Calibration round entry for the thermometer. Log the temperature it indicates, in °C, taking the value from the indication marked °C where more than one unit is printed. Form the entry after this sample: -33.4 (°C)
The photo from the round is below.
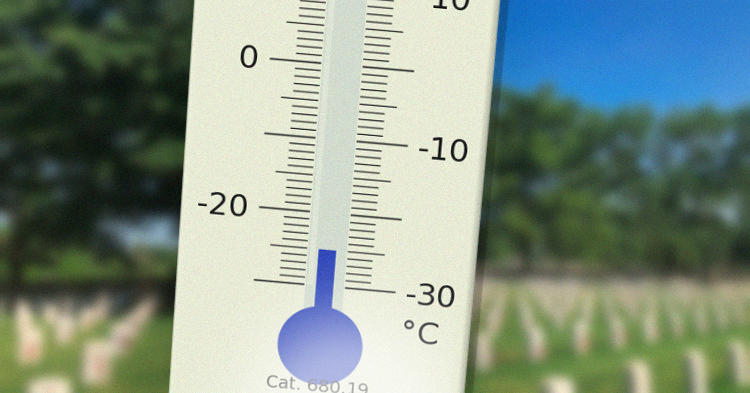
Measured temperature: -25 (°C)
